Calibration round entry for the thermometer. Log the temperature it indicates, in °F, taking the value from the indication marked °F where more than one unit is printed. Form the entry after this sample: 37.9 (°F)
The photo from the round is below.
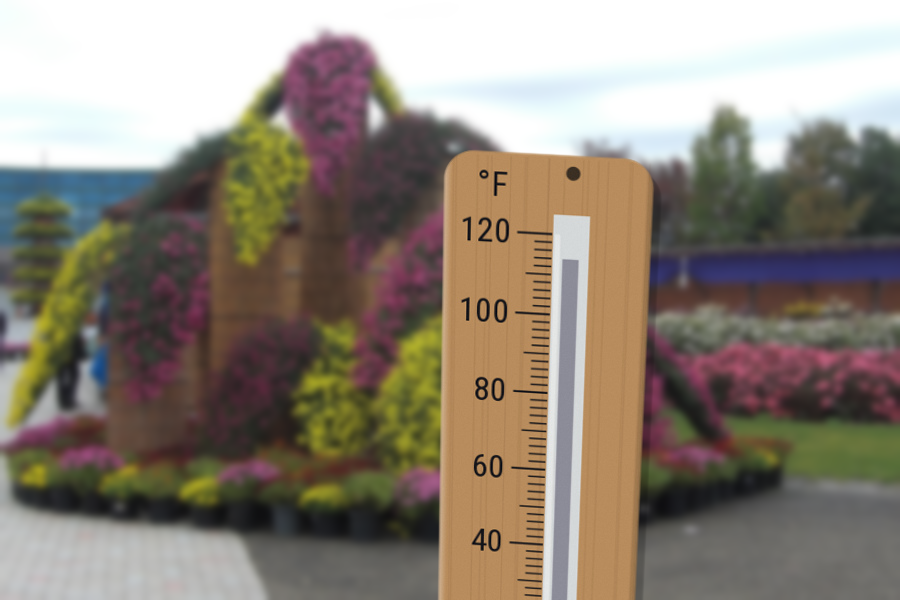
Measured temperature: 114 (°F)
